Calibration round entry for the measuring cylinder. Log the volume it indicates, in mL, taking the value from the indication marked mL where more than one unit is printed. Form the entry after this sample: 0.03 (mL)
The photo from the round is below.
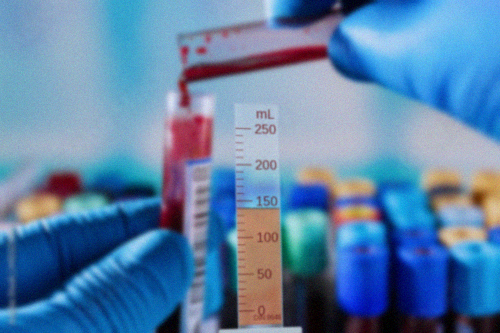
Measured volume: 140 (mL)
